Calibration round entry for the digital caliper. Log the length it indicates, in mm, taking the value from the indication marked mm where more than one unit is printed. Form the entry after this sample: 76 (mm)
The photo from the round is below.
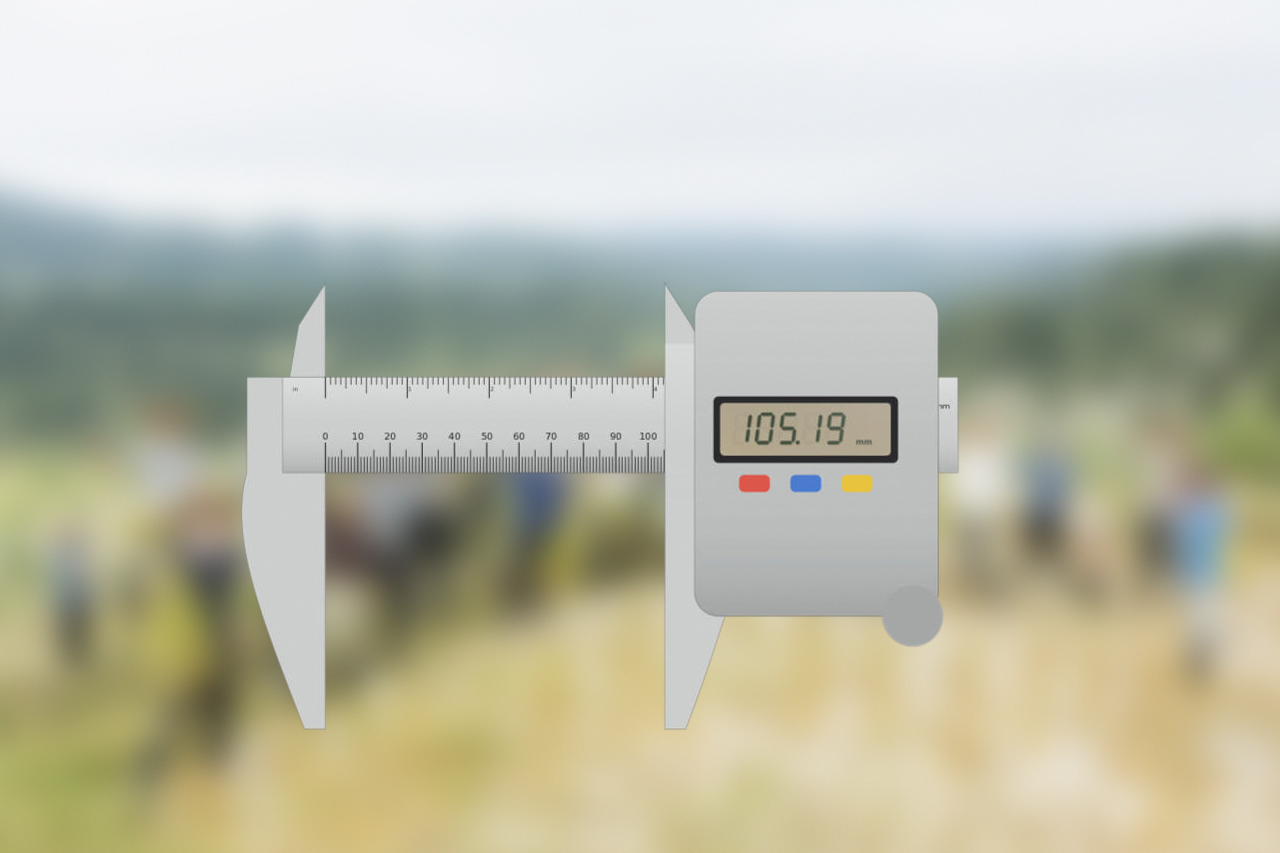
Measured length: 105.19 (mm)
